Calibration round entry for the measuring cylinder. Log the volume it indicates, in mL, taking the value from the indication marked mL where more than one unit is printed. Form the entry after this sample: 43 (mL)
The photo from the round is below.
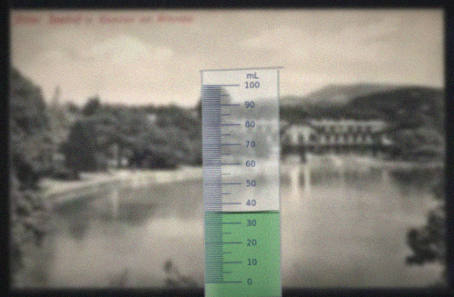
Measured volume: 35 (mL)
